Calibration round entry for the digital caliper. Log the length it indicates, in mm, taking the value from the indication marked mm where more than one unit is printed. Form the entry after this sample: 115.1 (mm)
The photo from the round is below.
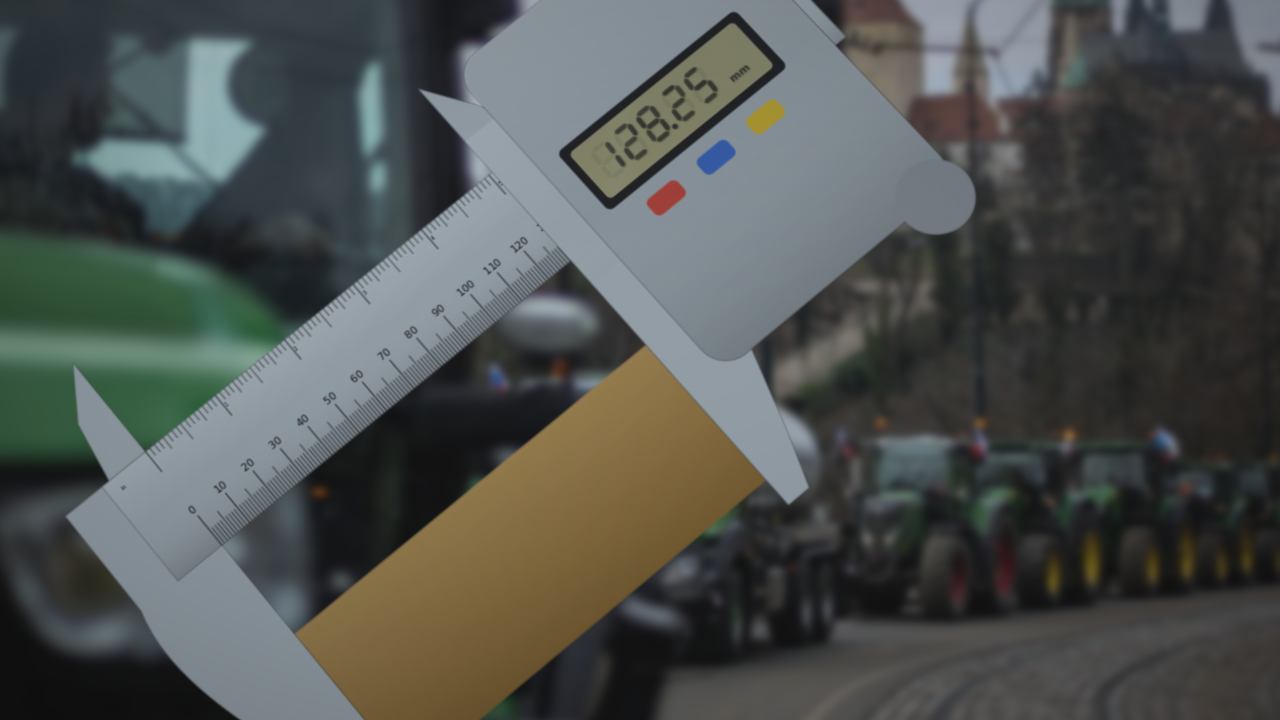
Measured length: 128.25 (mm)
